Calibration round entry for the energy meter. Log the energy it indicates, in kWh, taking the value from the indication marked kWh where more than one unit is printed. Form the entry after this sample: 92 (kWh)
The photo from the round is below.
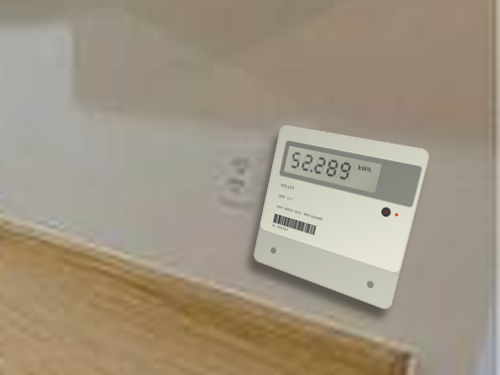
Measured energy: 52.289 (kWh)
